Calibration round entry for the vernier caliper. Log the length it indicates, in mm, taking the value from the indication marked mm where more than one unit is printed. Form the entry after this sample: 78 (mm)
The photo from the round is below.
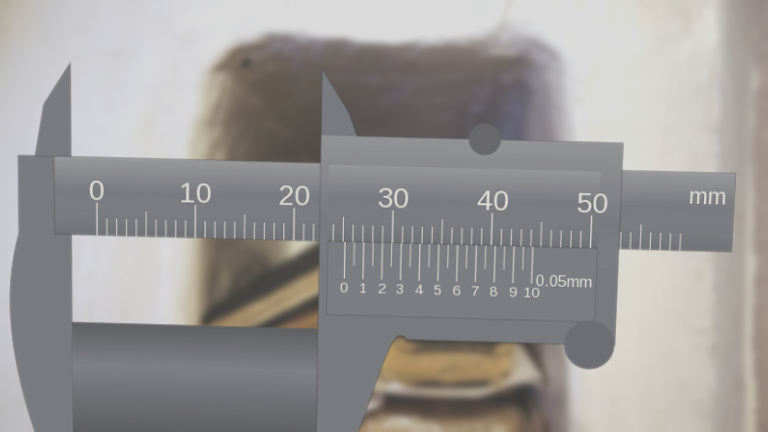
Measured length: 25.2 (mm)
